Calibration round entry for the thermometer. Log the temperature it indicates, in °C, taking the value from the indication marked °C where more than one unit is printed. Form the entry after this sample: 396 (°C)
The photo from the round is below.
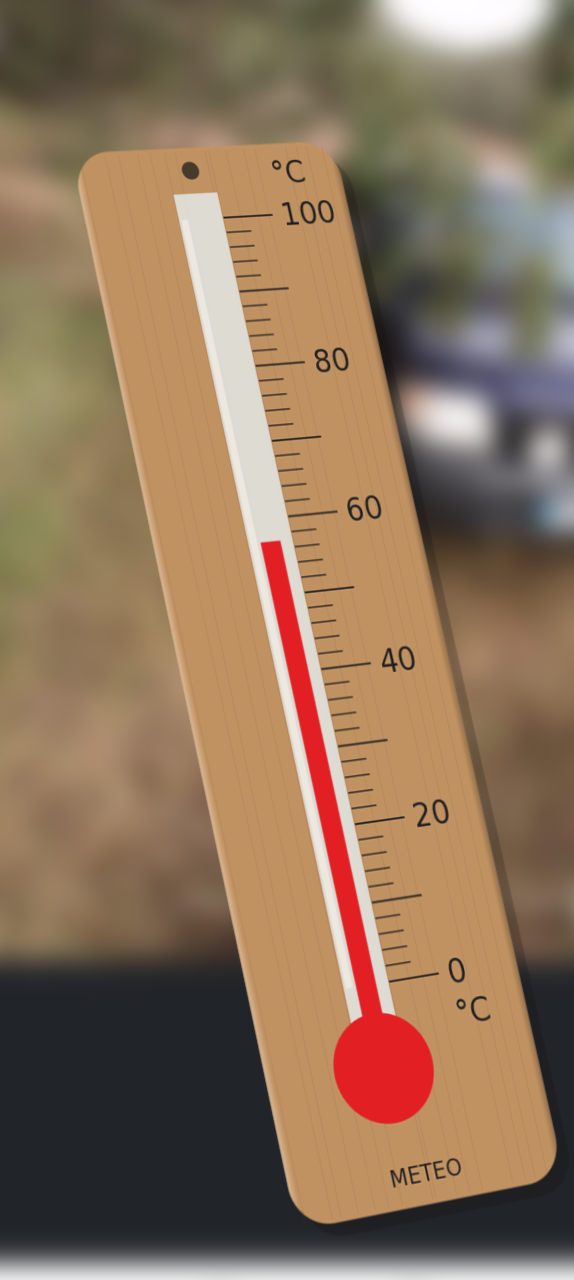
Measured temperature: 57 (°C)
